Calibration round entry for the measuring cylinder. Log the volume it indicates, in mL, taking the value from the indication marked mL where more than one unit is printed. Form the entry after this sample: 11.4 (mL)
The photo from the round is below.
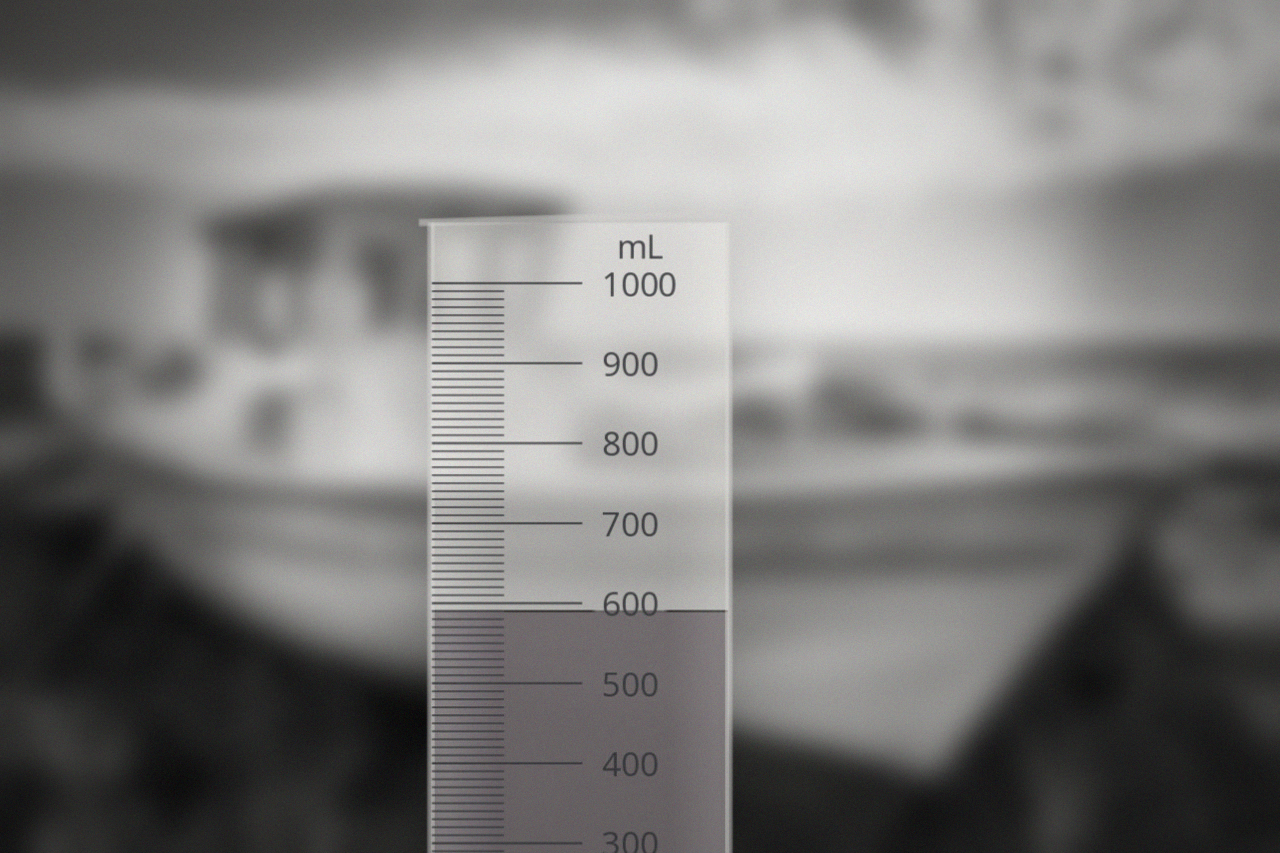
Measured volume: 590 (mL)
